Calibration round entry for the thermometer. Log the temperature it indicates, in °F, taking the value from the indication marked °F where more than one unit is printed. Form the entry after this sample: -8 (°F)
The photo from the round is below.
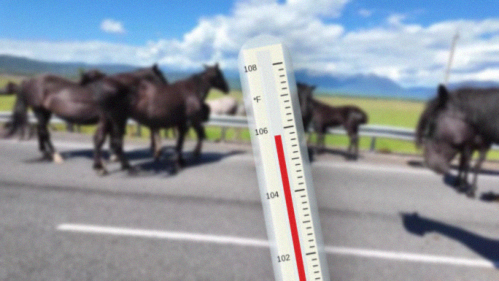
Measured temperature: 105.8 (°F)
